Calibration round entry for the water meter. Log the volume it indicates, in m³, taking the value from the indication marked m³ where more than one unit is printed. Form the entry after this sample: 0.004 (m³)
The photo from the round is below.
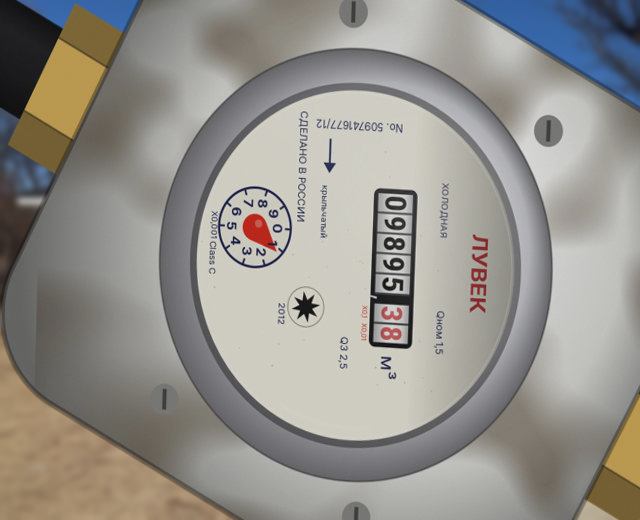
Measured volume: 9895.381 (m³)
